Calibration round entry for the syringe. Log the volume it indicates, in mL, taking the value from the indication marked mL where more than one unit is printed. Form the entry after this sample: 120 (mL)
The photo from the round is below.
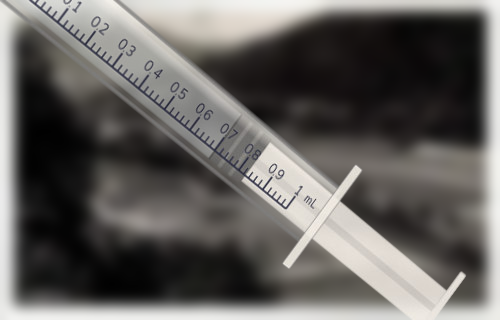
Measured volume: 0.7 (mL)
